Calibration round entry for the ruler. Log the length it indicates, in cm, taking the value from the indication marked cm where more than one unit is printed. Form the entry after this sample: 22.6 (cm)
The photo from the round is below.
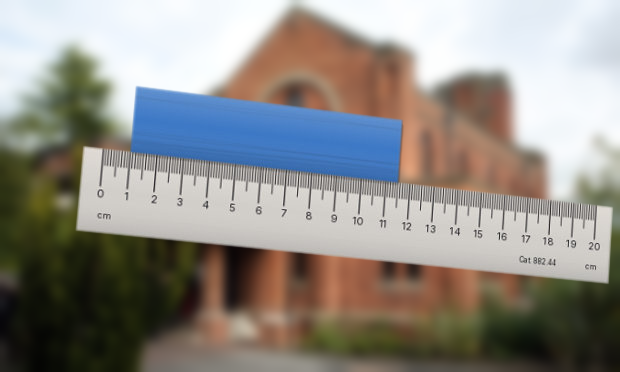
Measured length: 10.5 (cm)
